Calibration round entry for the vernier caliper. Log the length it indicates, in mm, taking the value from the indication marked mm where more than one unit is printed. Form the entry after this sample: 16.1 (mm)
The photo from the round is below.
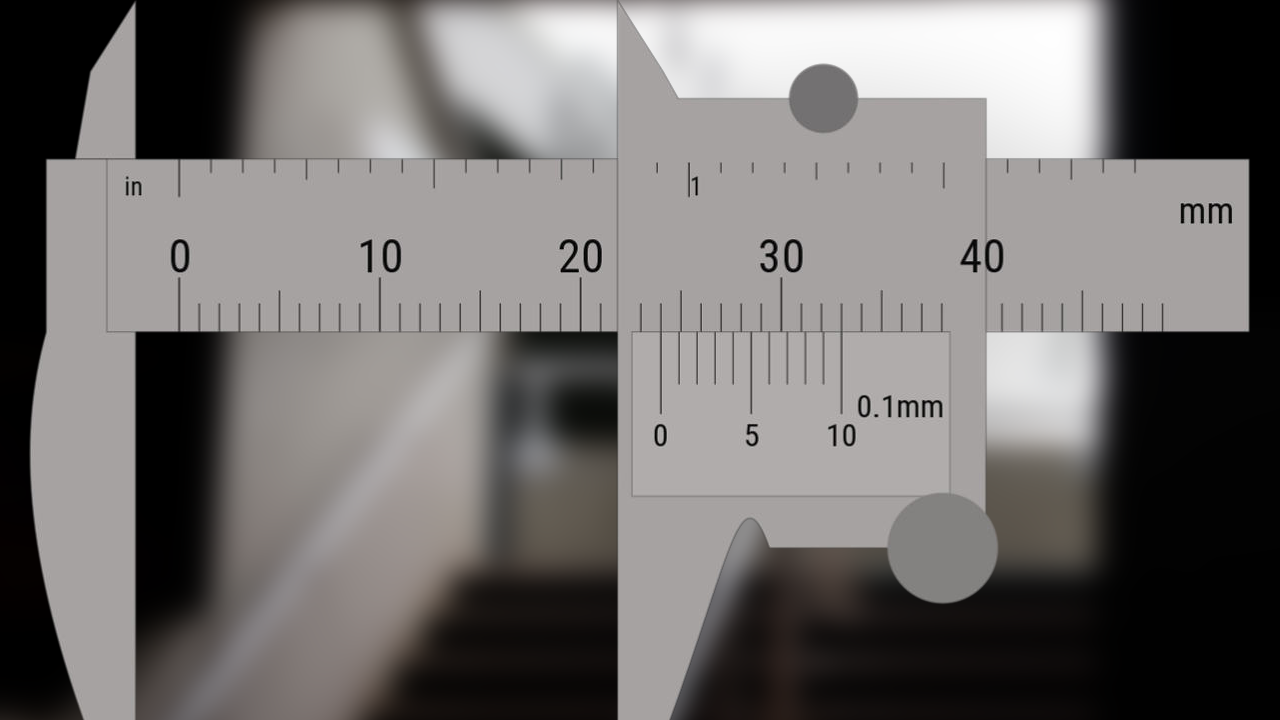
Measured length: 24.0 (mm)
